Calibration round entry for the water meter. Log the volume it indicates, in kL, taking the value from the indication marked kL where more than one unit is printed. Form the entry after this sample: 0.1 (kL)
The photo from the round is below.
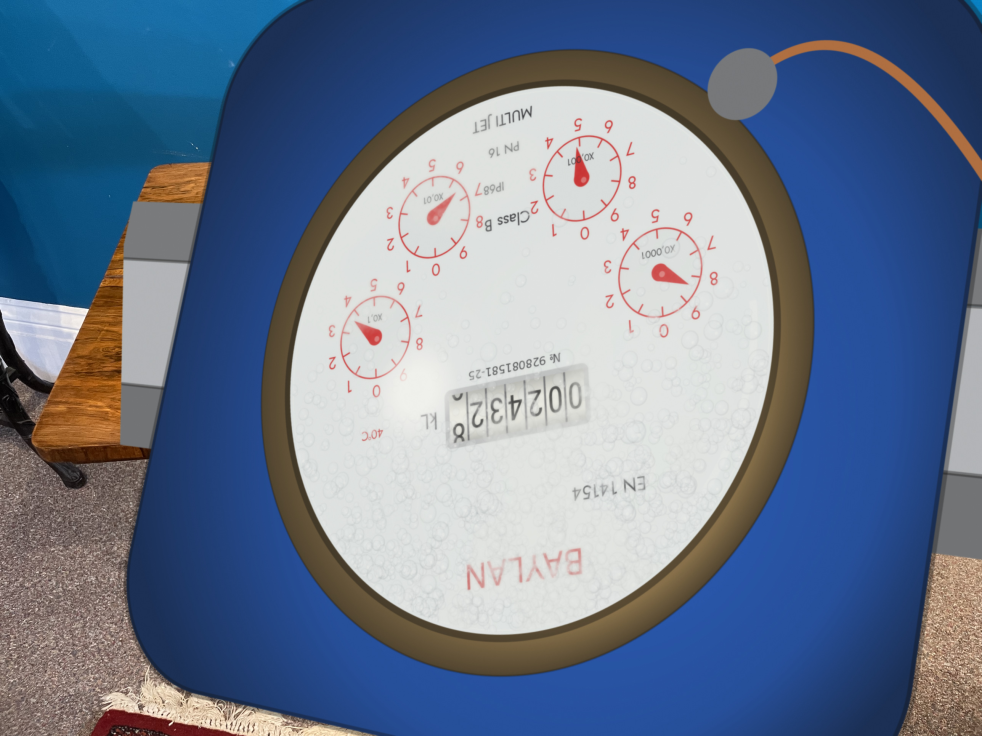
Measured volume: 24328.3648 (kL)
